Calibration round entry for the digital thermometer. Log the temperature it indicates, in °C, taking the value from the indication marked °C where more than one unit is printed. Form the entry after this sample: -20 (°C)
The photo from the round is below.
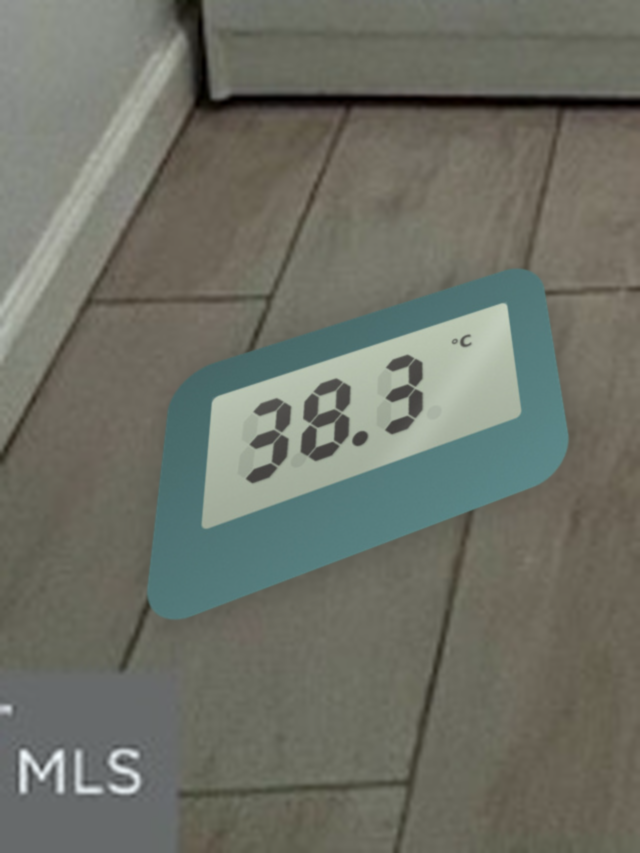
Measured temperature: 38.3 (°C)
